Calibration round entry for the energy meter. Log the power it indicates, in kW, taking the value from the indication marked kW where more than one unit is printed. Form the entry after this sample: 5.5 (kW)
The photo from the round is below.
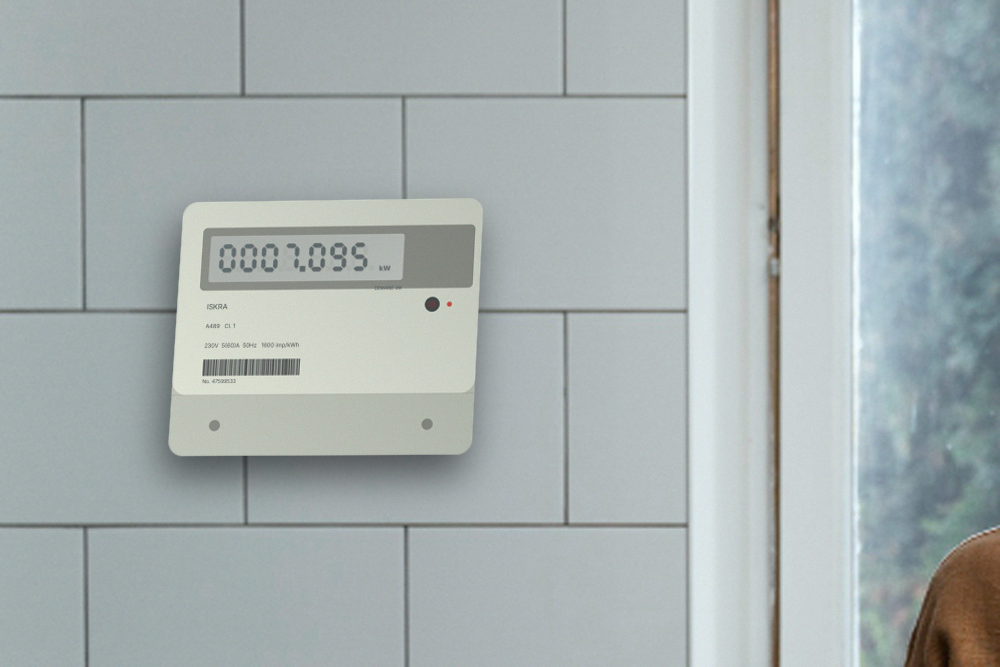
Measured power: 7.095 (kW)
